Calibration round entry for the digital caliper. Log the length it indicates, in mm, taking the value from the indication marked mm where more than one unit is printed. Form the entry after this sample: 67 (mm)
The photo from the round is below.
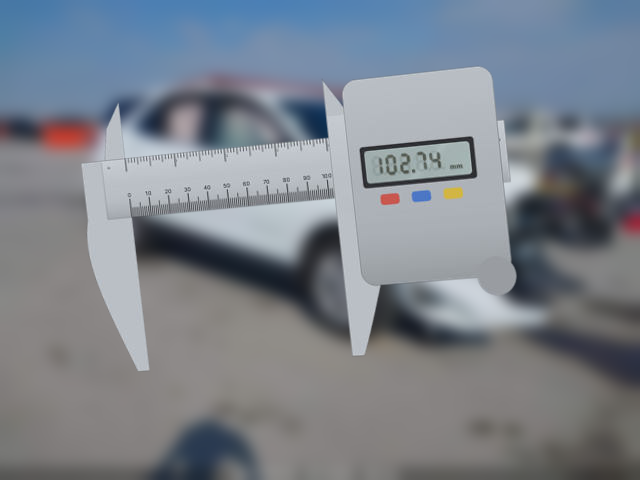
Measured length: 102.74 (mm)
